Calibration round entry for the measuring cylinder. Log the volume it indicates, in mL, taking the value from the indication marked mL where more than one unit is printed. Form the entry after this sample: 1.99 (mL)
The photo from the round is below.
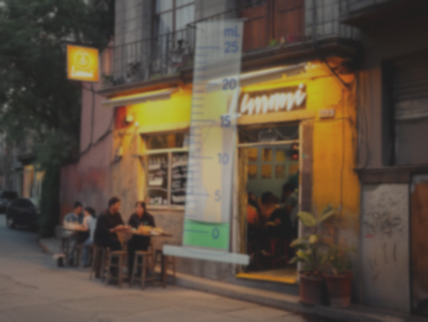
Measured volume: 1 (mL)
